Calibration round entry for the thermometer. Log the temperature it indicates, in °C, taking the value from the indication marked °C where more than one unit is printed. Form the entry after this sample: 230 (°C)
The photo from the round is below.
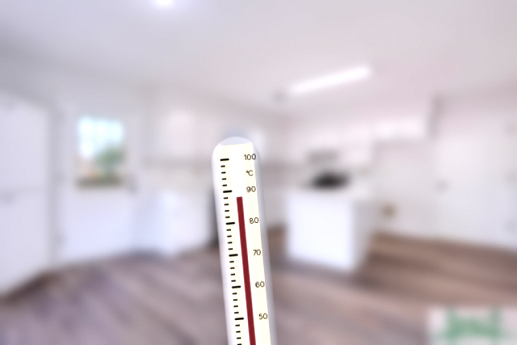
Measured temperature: 88 (°C)
